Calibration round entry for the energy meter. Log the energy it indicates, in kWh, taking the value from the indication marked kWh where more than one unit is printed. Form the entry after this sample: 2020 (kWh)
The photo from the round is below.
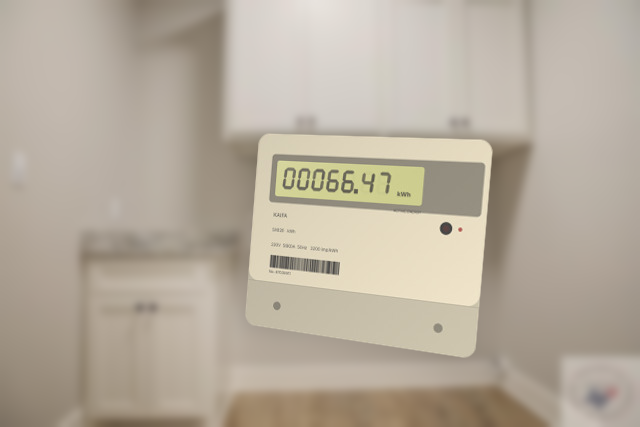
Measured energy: 66.47 (kWh)
